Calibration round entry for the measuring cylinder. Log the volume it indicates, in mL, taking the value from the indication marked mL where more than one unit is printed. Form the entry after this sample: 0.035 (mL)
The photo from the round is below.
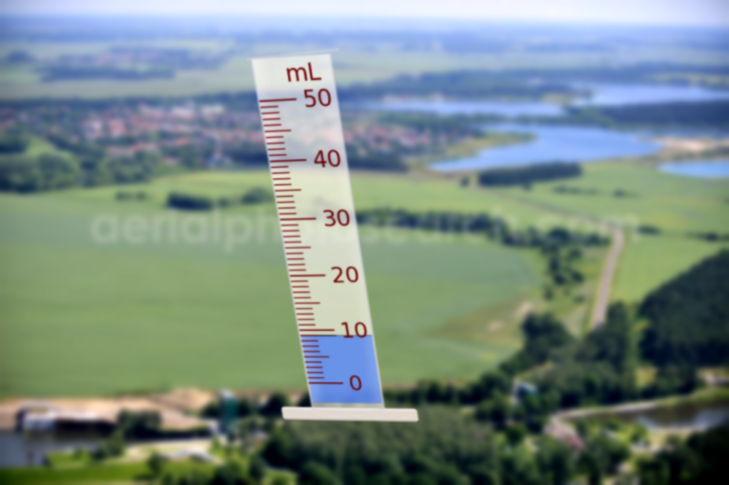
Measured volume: 9 (mL)
